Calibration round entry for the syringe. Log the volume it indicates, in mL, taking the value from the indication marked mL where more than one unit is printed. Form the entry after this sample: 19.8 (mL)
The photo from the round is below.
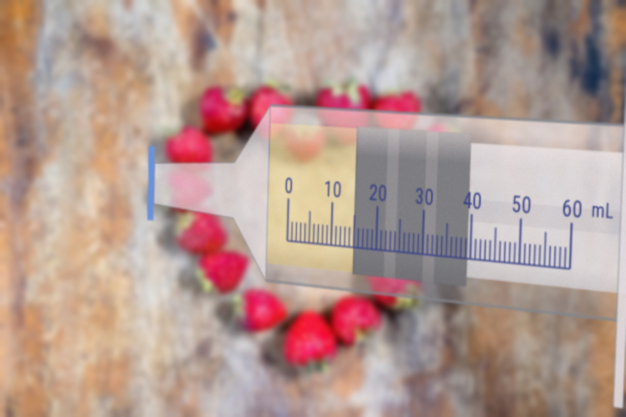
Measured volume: 15 (mL)
